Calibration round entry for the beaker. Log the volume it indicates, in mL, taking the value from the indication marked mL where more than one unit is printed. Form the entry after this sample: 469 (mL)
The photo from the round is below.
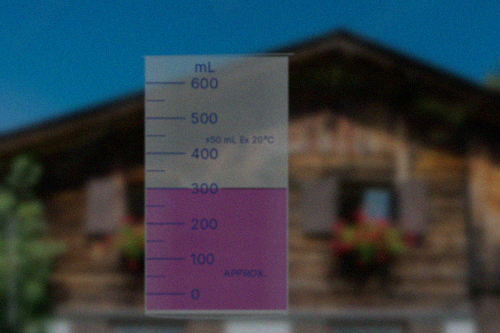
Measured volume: 300 (mL)
